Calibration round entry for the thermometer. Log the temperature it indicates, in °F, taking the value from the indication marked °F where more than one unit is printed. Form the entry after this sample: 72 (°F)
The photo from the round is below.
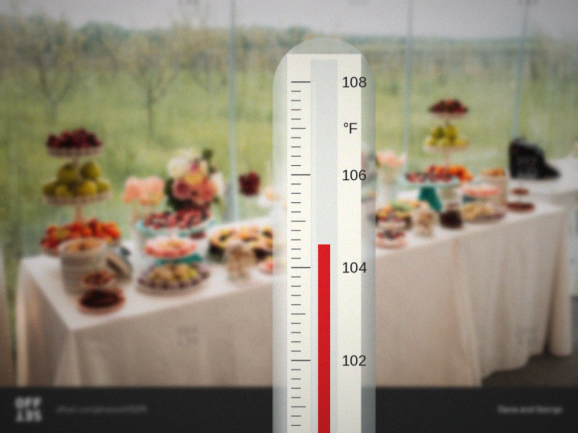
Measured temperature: 104.5 (°F)
